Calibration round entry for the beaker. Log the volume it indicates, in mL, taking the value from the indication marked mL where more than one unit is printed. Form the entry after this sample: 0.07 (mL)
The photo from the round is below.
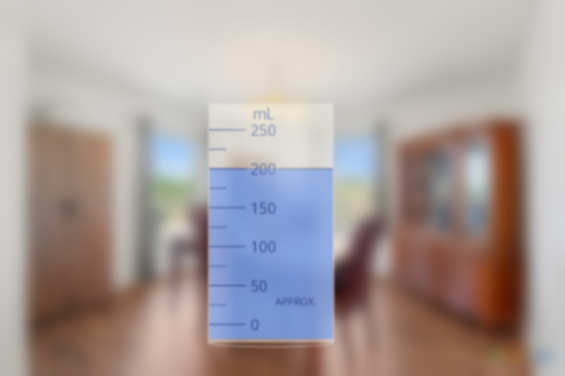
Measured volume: 200 (mL)
